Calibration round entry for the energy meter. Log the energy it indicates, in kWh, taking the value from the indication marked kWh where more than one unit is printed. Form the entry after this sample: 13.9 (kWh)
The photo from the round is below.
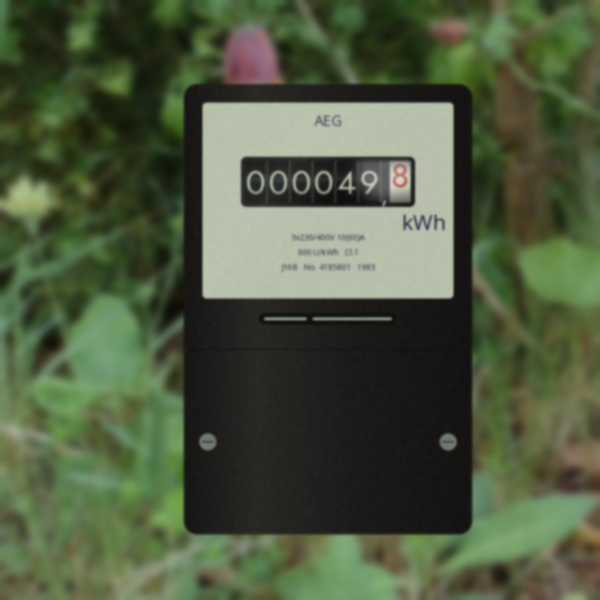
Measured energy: 49.8 (kWh)
